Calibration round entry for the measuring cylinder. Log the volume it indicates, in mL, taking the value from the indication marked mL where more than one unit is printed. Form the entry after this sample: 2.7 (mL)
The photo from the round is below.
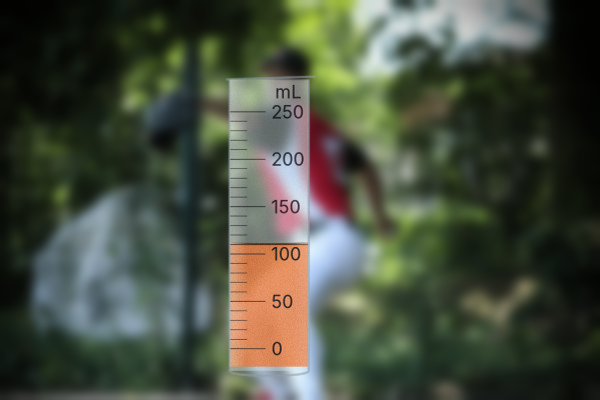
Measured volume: 110 (mL)
